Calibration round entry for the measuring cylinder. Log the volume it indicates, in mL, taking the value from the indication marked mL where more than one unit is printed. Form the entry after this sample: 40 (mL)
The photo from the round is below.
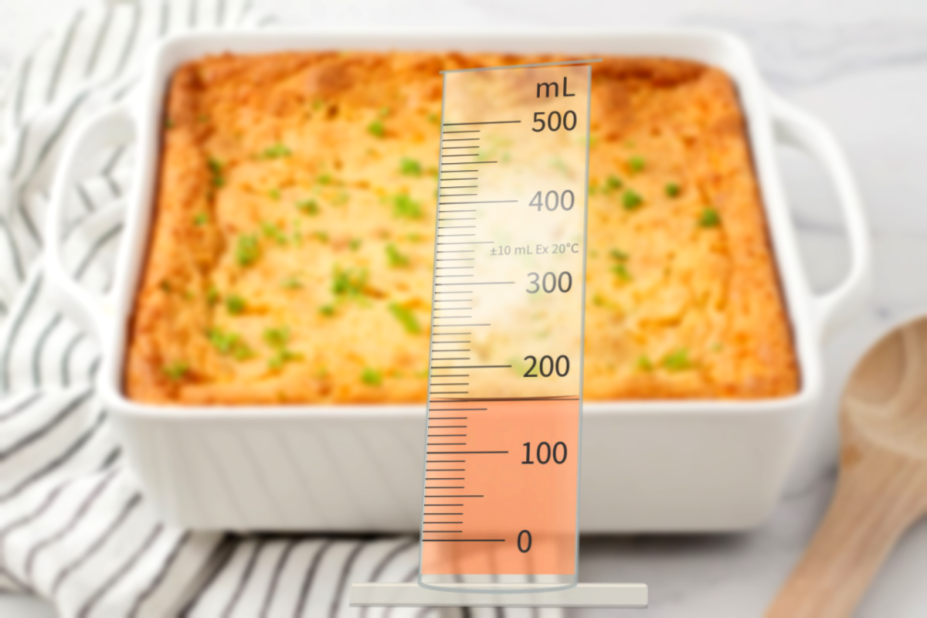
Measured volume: 160 (mL)
